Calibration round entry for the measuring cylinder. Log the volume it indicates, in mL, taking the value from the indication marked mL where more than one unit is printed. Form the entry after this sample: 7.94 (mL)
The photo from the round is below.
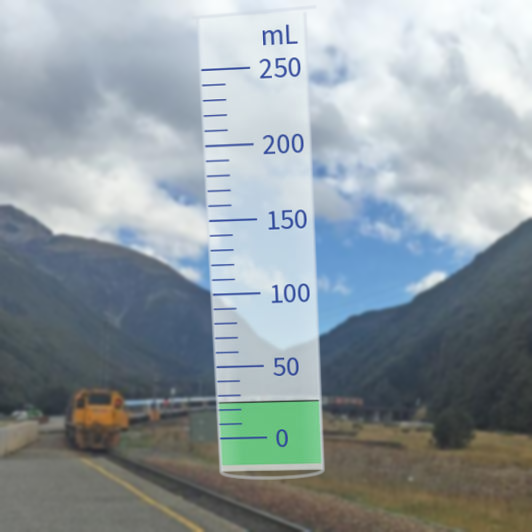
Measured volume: 25 (mL)
